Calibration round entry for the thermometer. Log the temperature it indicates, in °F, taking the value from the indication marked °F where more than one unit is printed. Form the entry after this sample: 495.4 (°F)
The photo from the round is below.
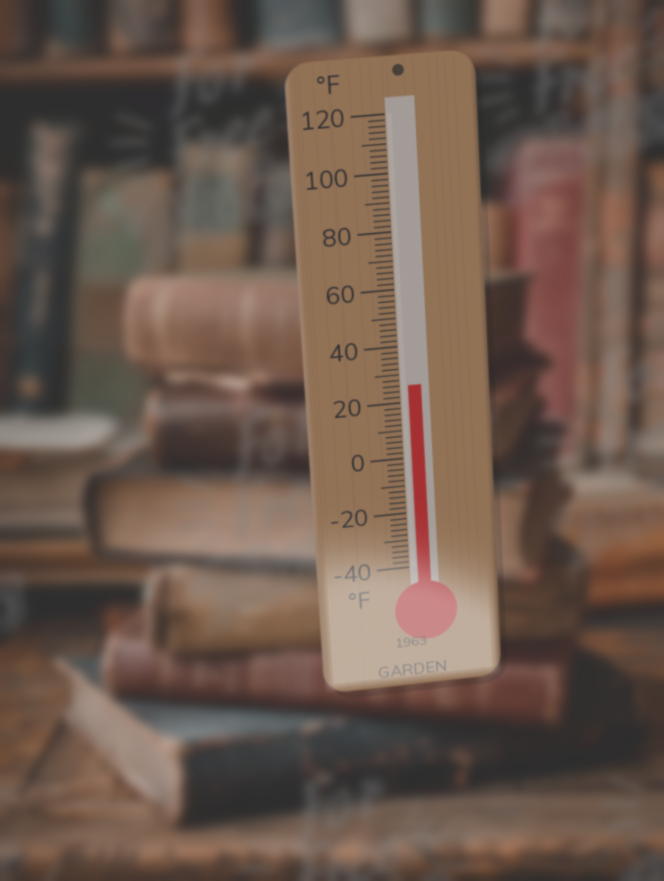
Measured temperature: 26 (°F)
